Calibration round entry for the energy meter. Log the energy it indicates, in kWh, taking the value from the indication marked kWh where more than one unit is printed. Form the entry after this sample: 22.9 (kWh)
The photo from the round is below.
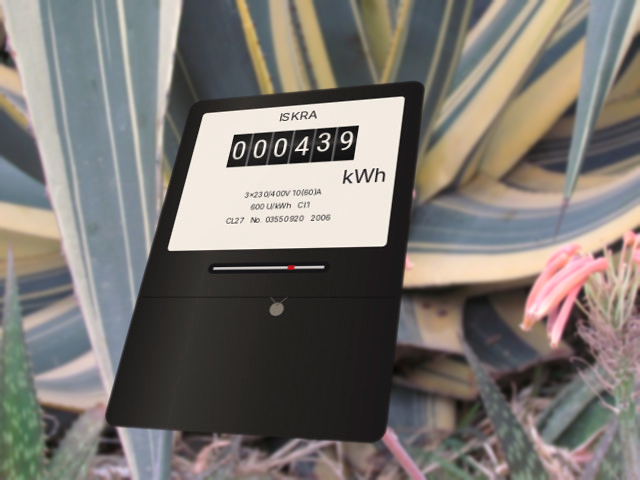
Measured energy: 439 (kWh)
